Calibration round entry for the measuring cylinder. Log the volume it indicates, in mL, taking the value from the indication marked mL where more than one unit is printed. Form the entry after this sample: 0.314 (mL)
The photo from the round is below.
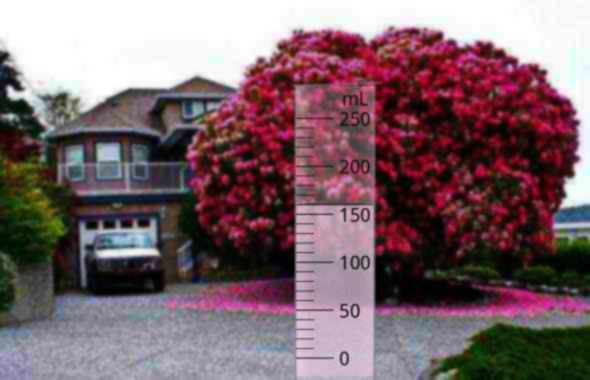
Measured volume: 160 (mL)
